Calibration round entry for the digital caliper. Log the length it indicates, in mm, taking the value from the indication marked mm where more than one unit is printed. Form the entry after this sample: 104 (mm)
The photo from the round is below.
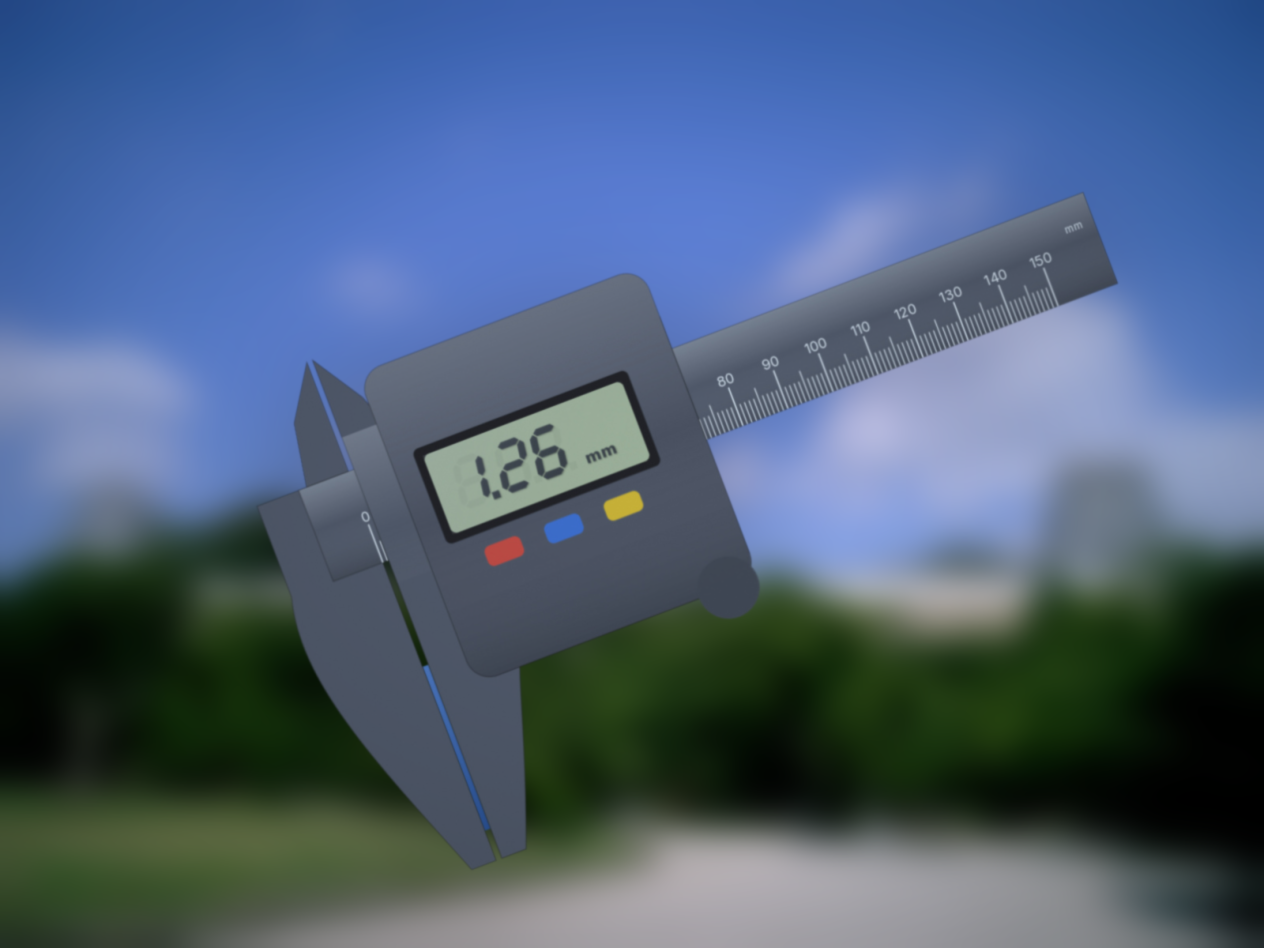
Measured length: 1.26 (mm)
